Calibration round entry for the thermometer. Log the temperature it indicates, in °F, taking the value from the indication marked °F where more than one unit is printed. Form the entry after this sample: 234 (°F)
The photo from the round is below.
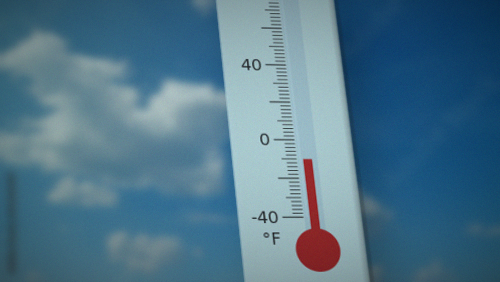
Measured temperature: -10 (°F)
